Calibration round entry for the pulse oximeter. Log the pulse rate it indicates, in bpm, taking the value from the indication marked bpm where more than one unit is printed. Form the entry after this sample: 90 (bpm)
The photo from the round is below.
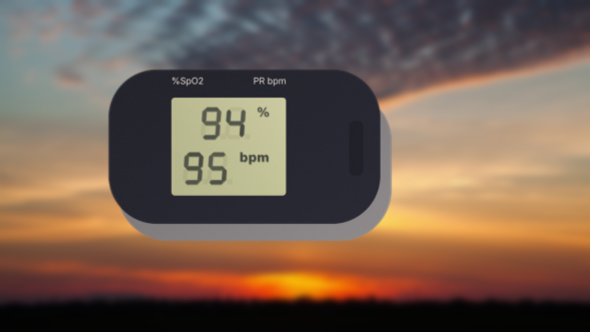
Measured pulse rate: 95 (bpm)
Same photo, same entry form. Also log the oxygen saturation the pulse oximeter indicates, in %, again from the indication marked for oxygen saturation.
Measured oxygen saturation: 94 (%)
